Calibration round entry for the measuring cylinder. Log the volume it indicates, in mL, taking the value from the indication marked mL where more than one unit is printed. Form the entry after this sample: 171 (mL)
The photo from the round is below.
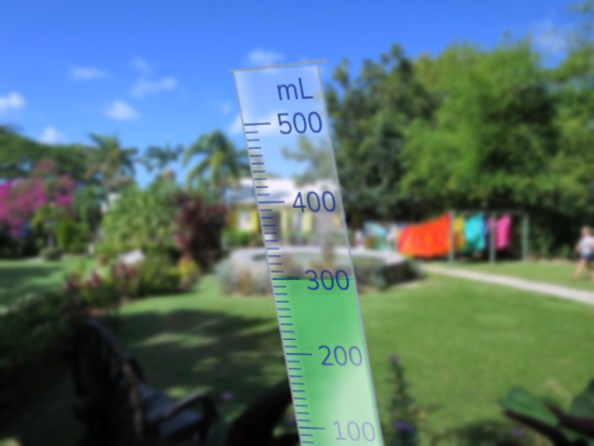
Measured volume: 300 (mL)
